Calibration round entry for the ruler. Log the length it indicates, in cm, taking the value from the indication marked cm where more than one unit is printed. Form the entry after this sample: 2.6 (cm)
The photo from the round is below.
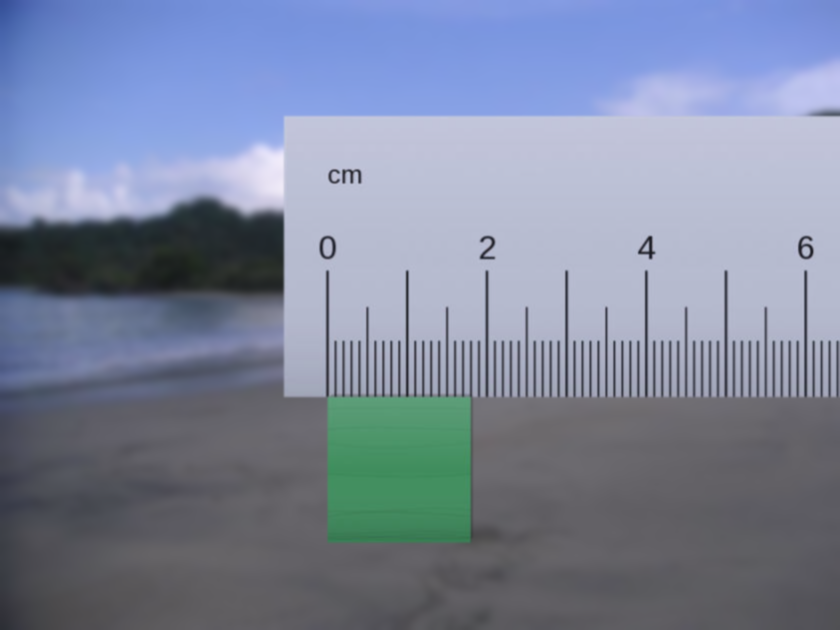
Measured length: 1.8 (cm)
